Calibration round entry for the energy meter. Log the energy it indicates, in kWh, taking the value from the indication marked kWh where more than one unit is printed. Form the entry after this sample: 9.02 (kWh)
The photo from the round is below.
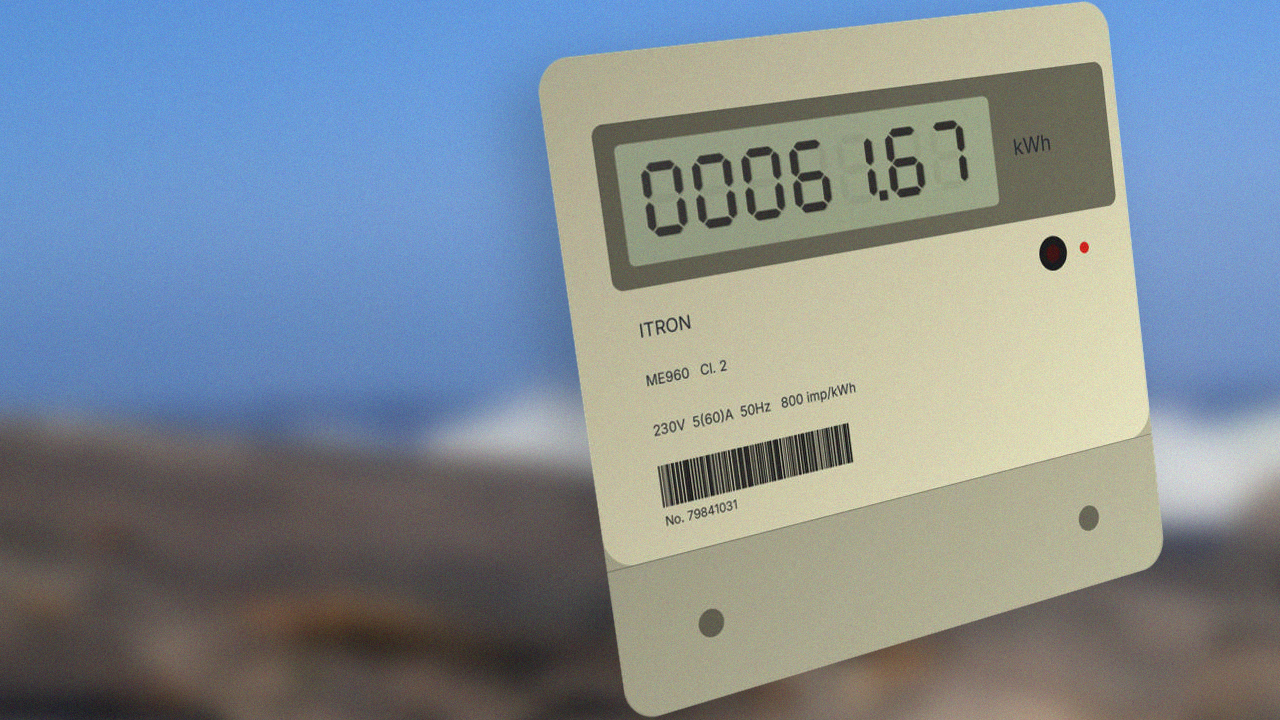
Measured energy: 61.67 (kWh)
